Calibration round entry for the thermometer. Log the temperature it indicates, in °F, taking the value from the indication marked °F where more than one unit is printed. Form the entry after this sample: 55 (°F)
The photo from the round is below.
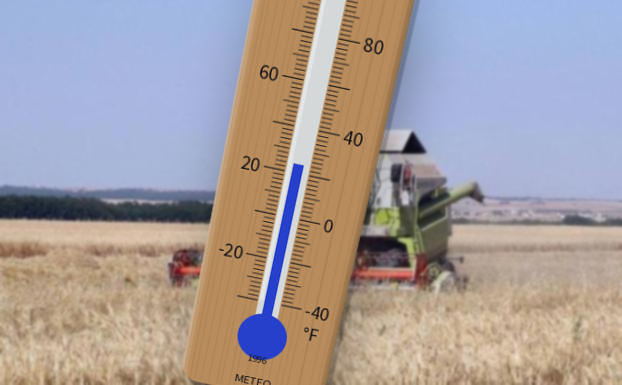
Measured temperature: 24 (°F)
